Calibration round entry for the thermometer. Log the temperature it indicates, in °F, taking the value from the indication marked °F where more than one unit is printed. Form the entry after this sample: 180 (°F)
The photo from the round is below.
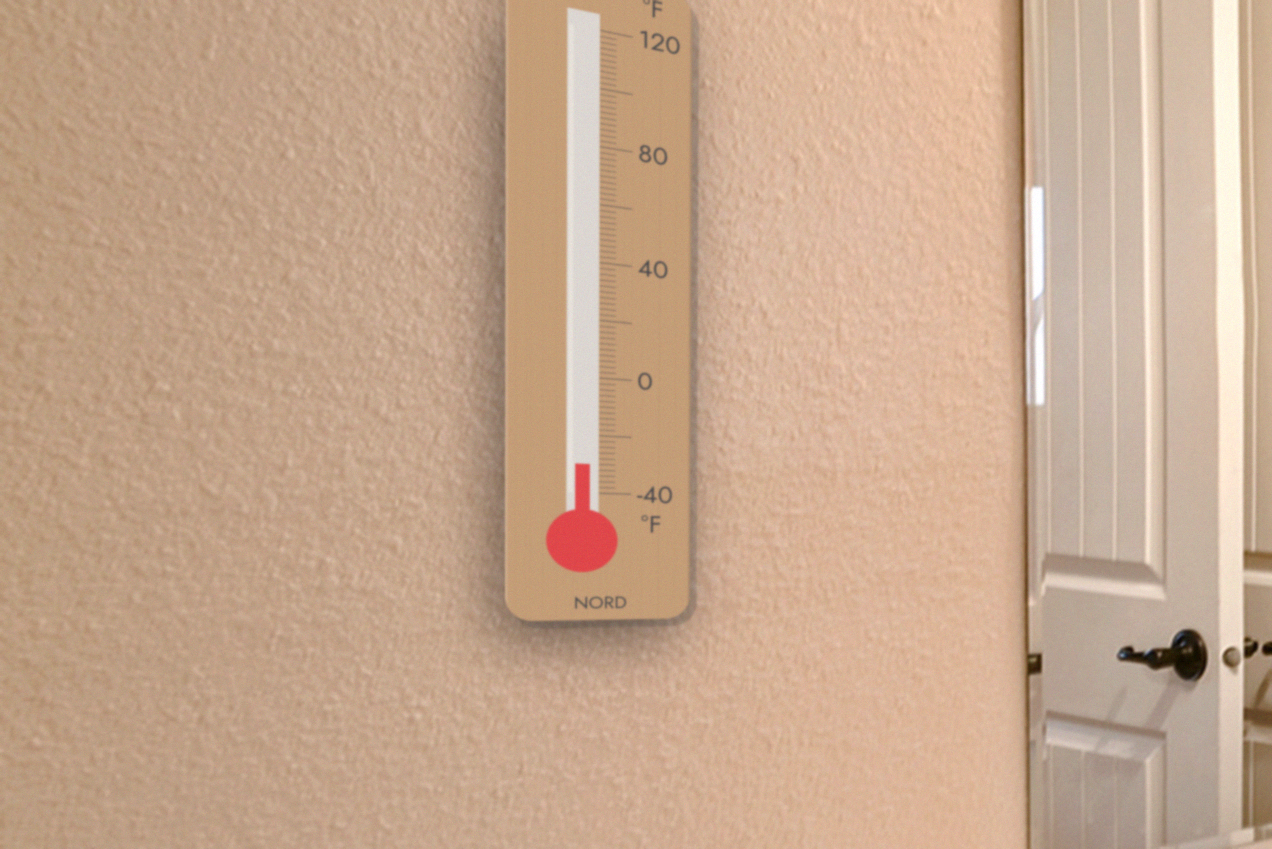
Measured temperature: -30 (°F)
